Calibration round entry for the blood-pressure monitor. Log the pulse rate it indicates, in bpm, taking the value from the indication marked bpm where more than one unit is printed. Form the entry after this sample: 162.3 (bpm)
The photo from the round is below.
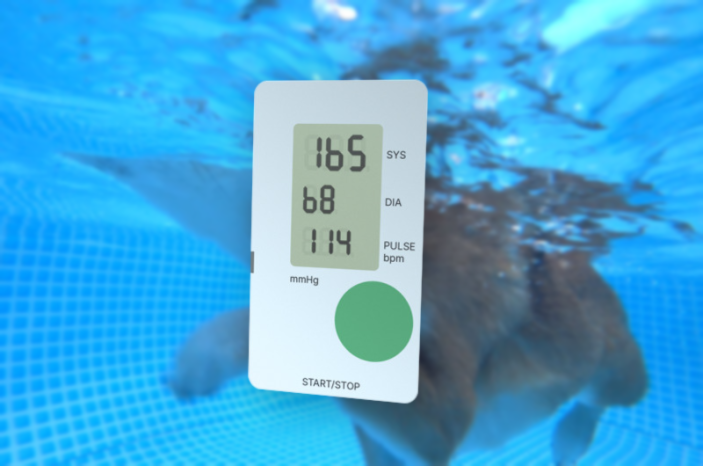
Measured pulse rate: 114 (bpm)
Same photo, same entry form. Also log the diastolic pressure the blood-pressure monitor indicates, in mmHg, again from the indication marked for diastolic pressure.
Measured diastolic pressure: 68 (mmHg)
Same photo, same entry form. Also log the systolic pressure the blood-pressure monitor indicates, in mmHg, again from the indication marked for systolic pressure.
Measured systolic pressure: 165 (mmHg)
